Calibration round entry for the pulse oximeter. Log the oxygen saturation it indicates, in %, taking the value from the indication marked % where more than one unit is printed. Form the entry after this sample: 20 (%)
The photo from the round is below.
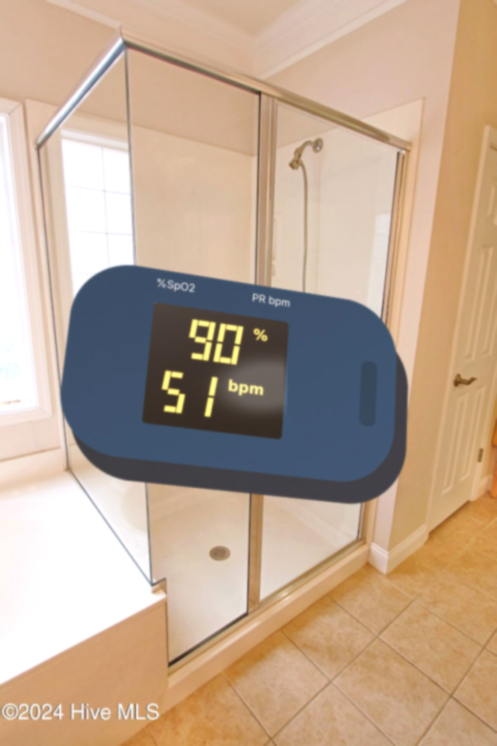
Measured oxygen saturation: 90 (%)
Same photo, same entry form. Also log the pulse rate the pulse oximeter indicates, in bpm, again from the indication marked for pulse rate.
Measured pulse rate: 51 (bpm)
